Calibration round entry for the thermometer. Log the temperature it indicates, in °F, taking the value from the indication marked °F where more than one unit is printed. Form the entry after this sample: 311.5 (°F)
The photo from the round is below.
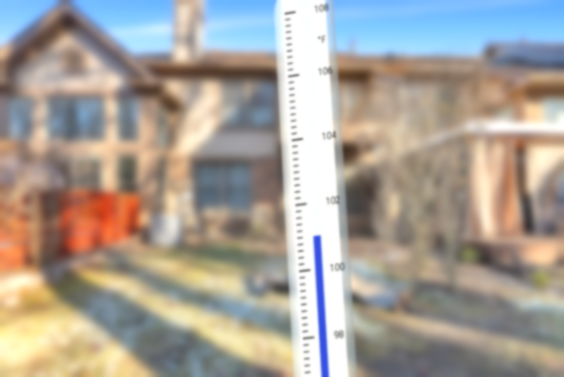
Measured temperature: 101 (°F)
